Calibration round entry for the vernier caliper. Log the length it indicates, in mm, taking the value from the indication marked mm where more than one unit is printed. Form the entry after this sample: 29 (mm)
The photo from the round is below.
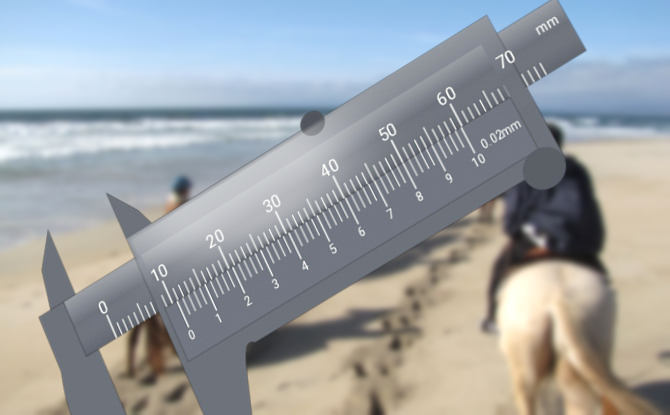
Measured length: 10.8 (mm)
